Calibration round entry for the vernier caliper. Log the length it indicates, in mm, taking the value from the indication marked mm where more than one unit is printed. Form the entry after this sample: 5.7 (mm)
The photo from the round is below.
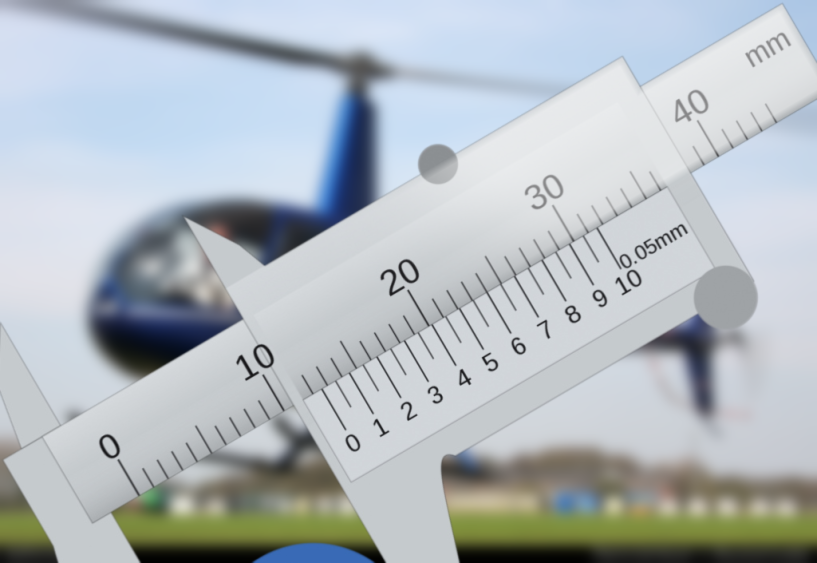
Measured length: 12.6 (mm)
